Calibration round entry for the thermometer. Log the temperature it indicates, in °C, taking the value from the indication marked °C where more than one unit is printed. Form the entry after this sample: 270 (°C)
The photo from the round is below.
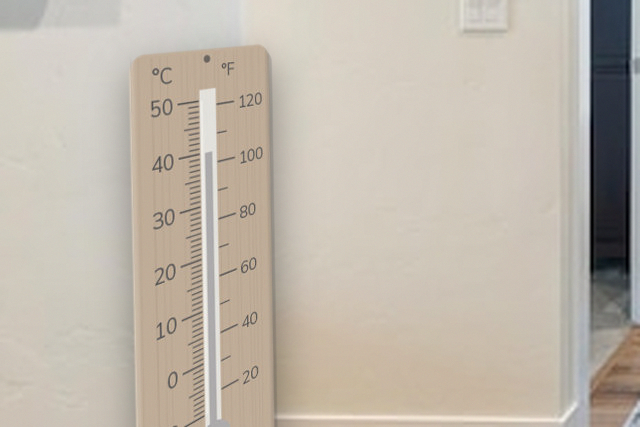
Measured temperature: 40 (°C)
